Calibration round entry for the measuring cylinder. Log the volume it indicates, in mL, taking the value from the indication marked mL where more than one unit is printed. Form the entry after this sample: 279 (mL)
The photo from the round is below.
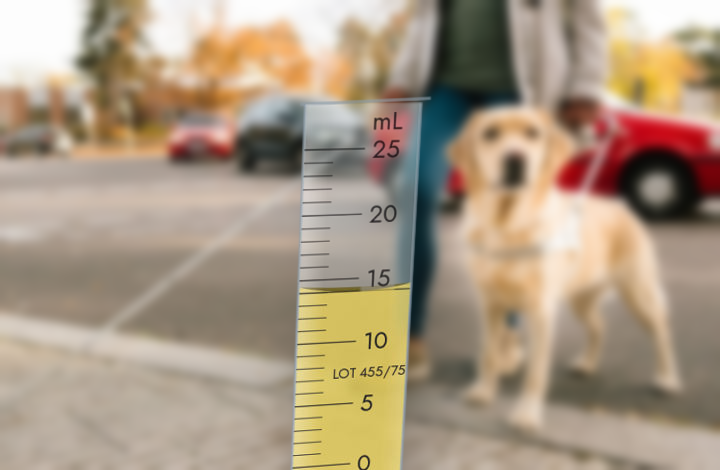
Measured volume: 14 (mL)
